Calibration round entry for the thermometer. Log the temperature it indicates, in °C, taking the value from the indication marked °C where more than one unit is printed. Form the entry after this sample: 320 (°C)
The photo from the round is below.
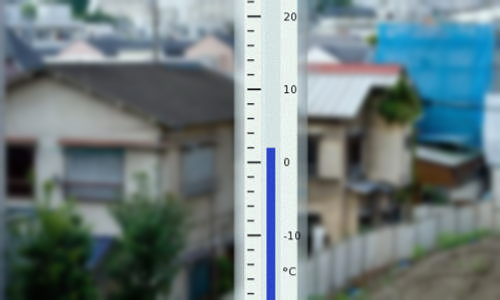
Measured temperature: 2 (°C)
